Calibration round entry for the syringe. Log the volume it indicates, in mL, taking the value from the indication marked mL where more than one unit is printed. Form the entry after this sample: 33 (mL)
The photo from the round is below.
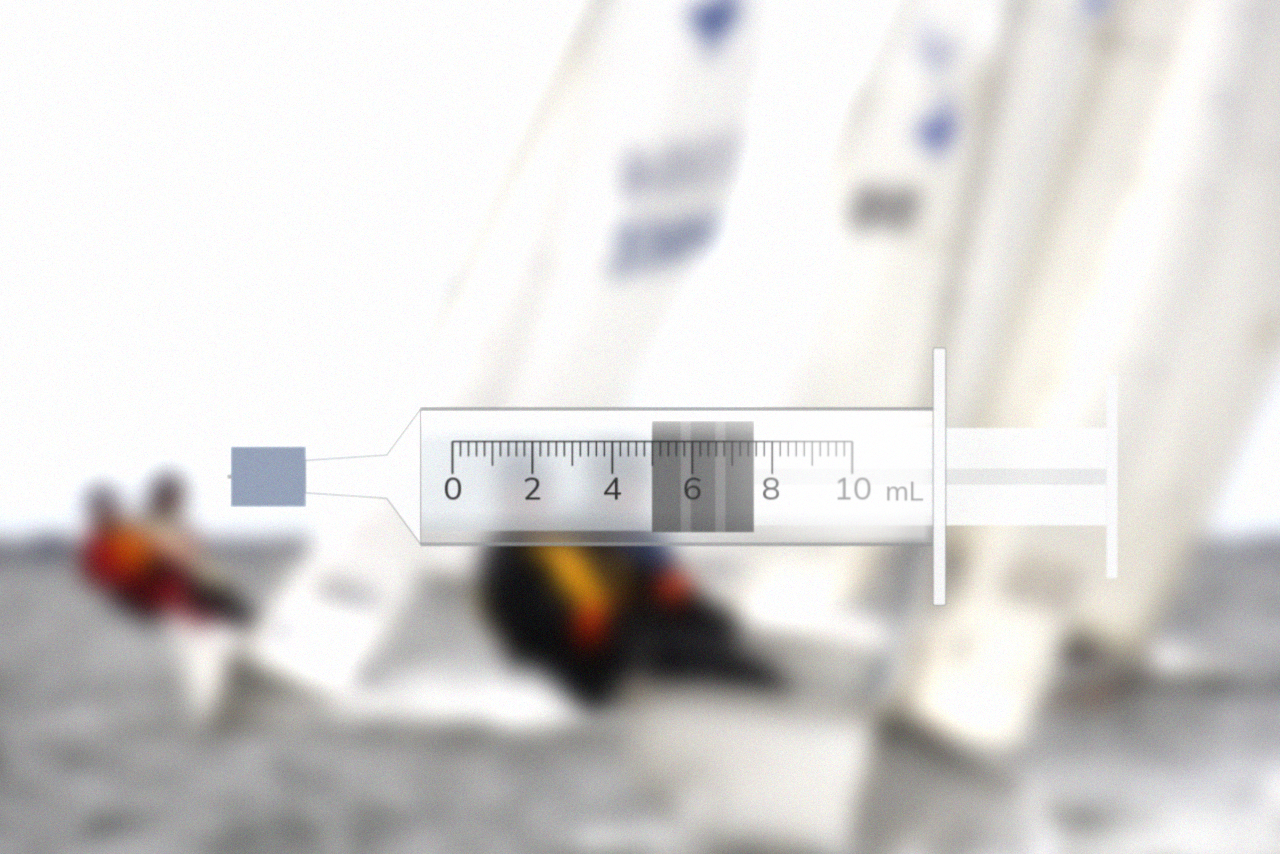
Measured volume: 5 (mL)
